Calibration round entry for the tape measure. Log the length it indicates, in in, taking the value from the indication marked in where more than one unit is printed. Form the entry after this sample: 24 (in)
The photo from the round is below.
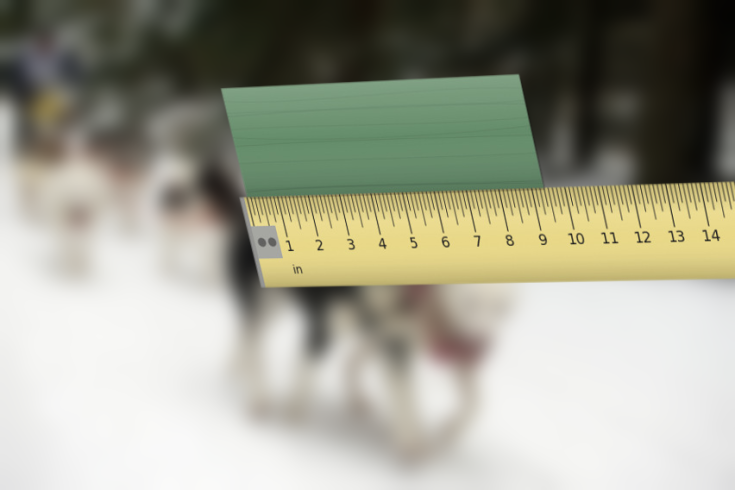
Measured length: 9.375 (in)
